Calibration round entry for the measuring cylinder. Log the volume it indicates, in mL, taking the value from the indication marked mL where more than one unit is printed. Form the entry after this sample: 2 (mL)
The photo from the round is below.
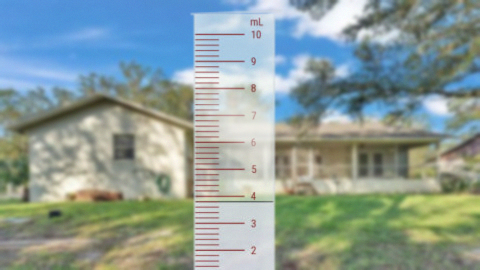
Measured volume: 3.8 (mL)
